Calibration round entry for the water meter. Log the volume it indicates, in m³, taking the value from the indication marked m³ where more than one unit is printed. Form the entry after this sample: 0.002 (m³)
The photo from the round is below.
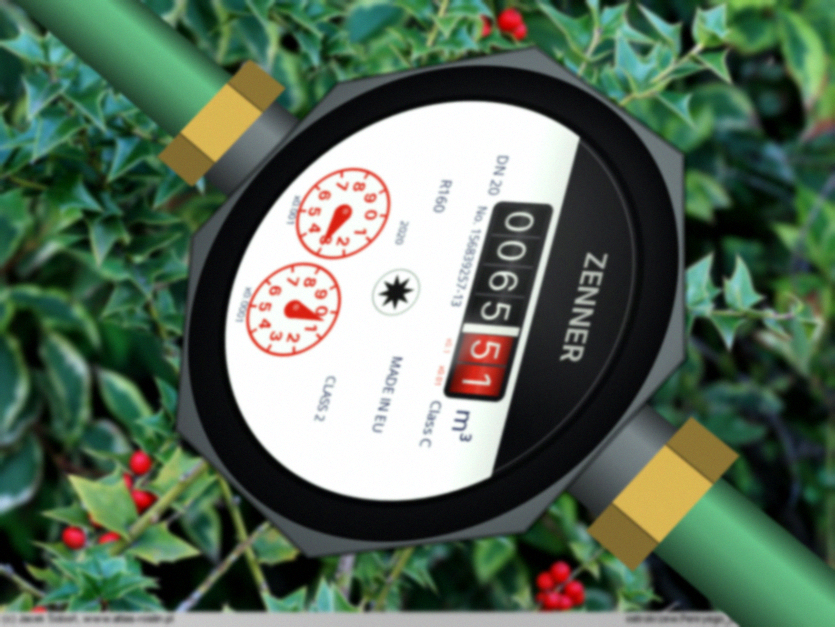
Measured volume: 65.5130 (m³)
